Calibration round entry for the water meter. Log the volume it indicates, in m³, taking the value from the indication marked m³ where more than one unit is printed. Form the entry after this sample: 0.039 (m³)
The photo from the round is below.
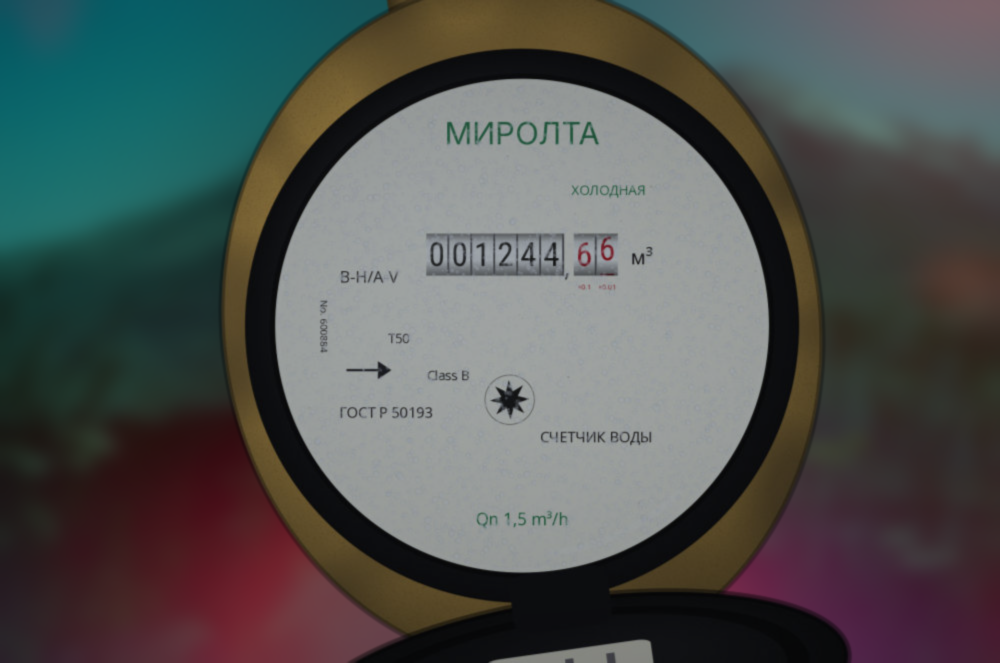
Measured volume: 1244.66 (m³)
